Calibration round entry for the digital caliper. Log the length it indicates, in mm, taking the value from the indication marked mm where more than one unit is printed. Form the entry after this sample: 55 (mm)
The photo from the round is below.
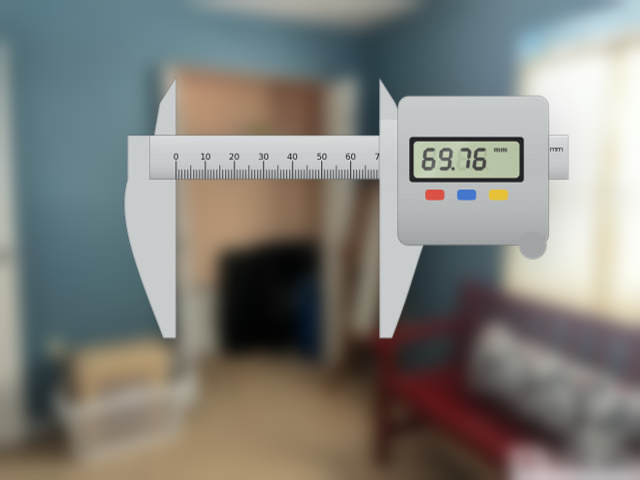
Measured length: 69.76 (mm)
